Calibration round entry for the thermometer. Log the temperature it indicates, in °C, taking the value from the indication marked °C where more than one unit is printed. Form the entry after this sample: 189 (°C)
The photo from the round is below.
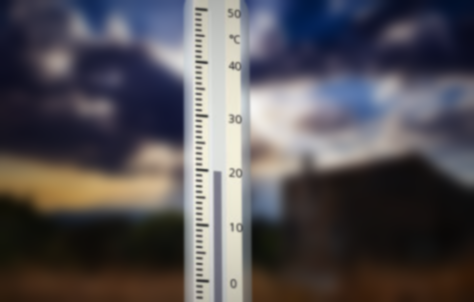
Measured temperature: 20 (°C)
